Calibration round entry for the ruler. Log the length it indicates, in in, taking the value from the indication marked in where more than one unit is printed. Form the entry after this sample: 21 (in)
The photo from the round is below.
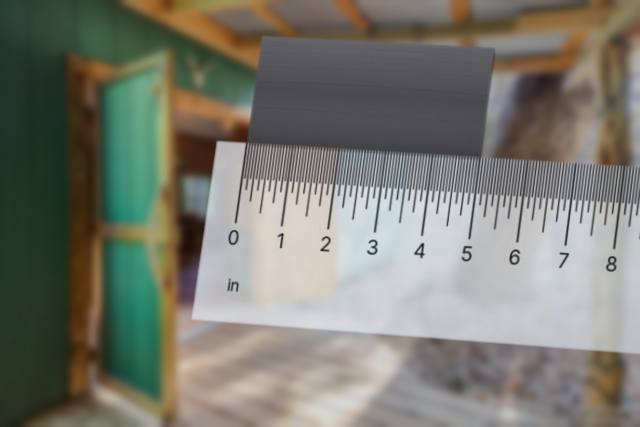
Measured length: 5 (in)
